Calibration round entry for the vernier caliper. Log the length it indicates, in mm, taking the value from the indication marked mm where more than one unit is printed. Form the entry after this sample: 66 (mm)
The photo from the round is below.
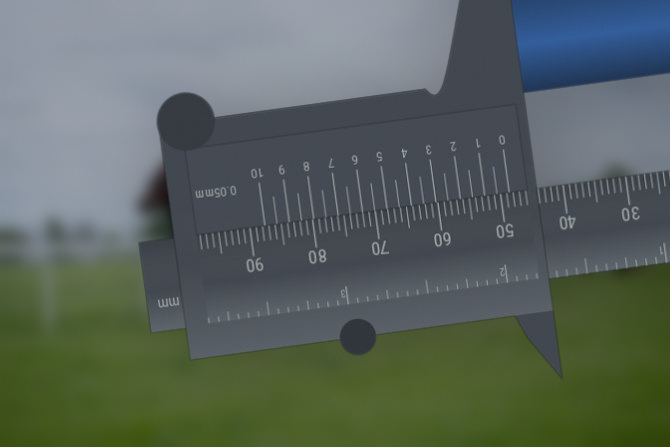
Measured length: 48.6 (mm)
